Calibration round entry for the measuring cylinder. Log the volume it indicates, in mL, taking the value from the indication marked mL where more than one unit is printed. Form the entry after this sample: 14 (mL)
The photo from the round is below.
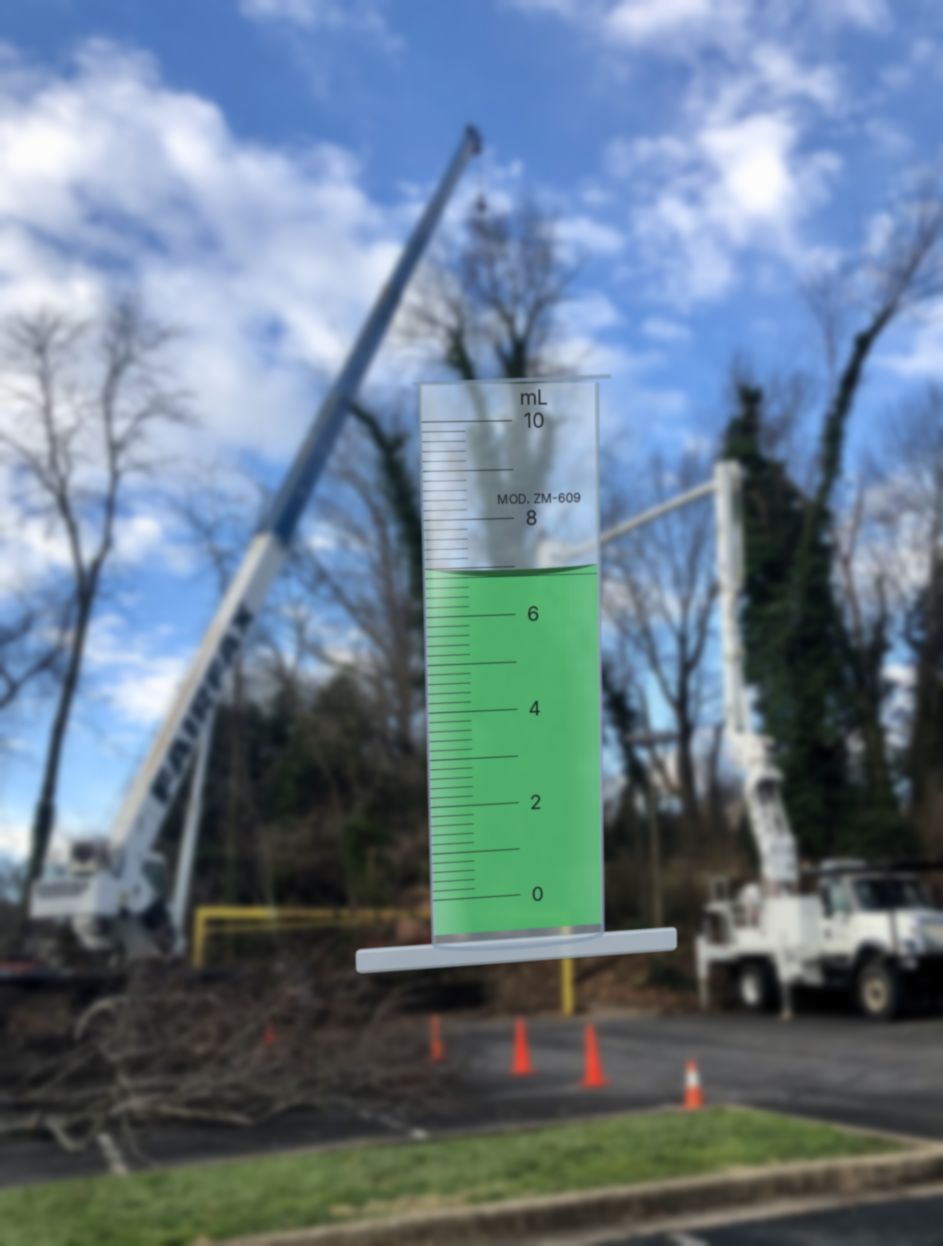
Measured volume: 6.8 (mL)
